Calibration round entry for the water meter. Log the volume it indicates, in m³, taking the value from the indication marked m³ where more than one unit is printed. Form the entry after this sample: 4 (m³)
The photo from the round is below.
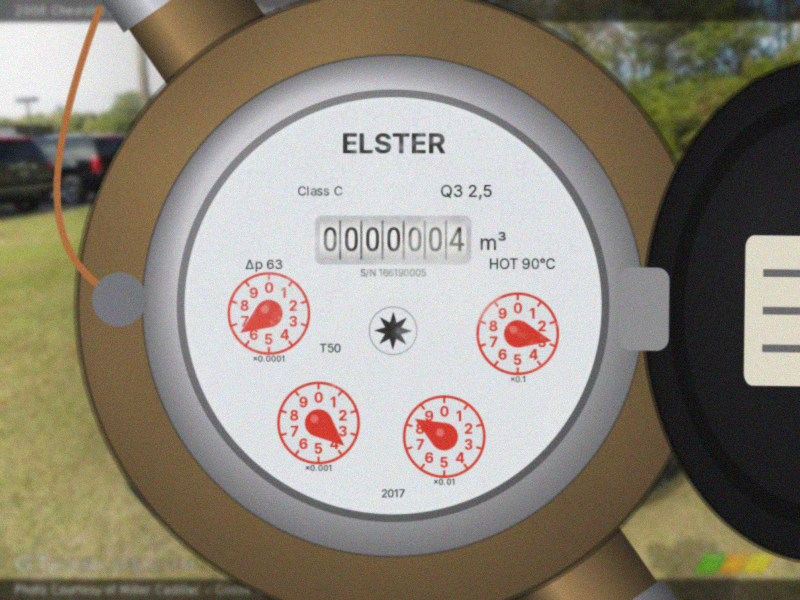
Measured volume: 4.2836 (m³)
